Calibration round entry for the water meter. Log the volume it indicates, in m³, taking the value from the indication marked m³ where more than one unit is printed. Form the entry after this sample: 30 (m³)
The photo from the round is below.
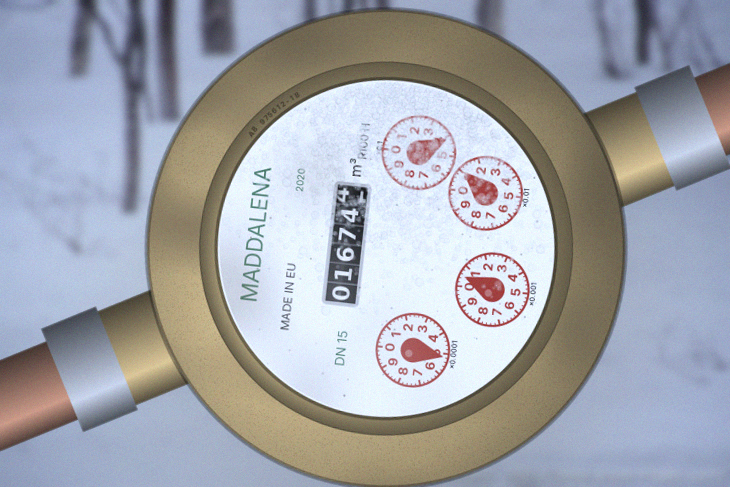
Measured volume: 16744.4105 (m³)
